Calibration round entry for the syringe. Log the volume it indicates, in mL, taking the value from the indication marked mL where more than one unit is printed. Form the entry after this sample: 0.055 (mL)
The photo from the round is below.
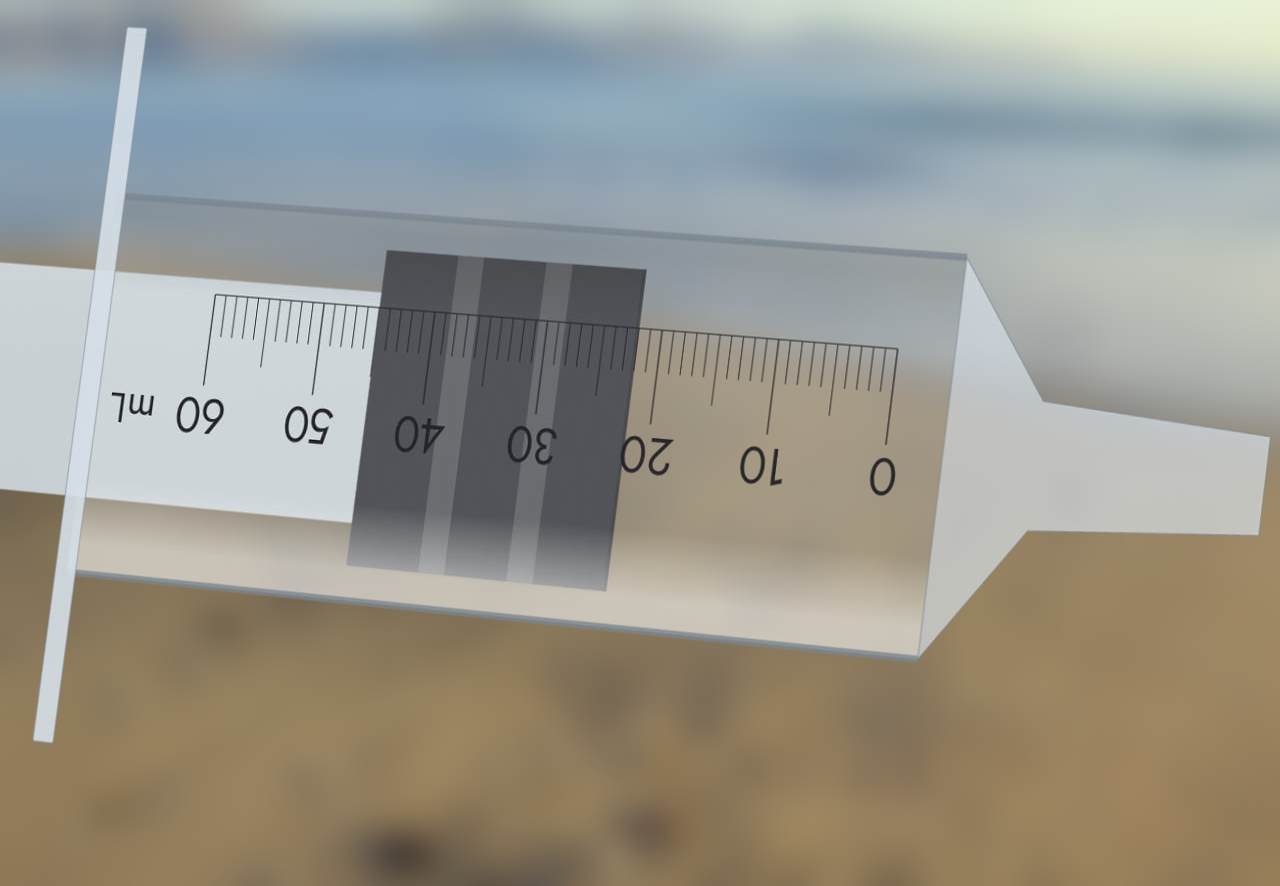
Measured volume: 22 (mL)
